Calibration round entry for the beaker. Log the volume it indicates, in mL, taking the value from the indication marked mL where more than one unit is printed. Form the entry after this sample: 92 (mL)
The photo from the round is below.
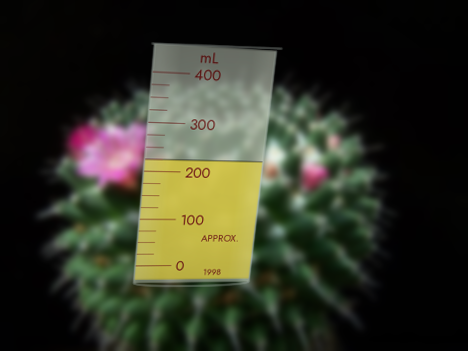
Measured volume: 225 (mL)
